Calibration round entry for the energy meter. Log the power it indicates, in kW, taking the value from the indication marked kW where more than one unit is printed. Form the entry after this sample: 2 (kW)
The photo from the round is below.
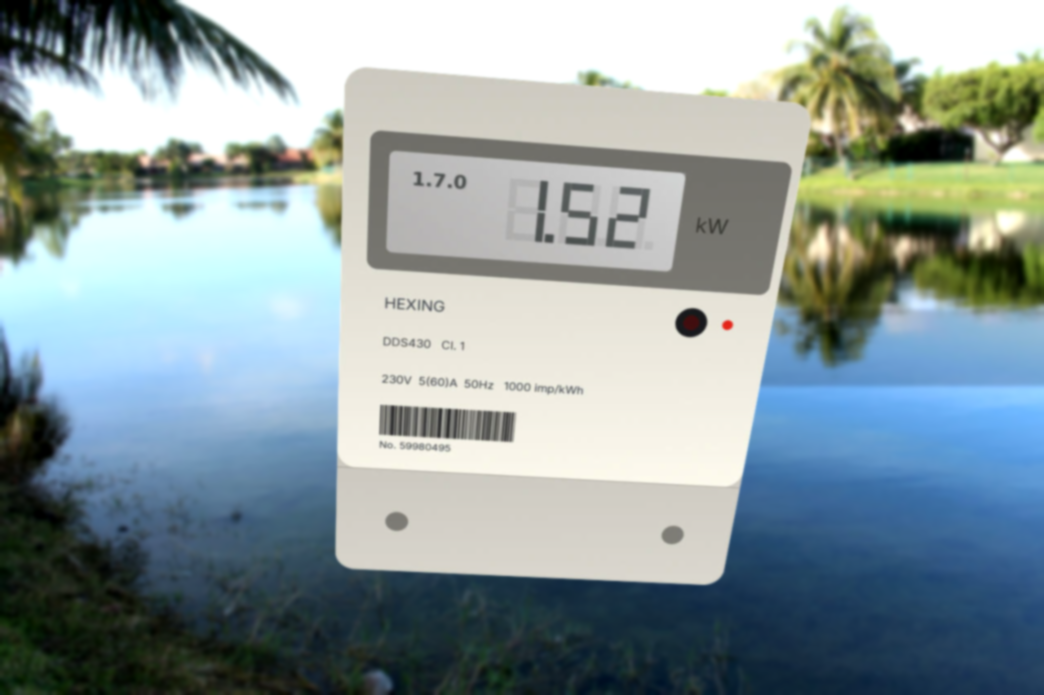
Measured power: 1.52 (kW)
